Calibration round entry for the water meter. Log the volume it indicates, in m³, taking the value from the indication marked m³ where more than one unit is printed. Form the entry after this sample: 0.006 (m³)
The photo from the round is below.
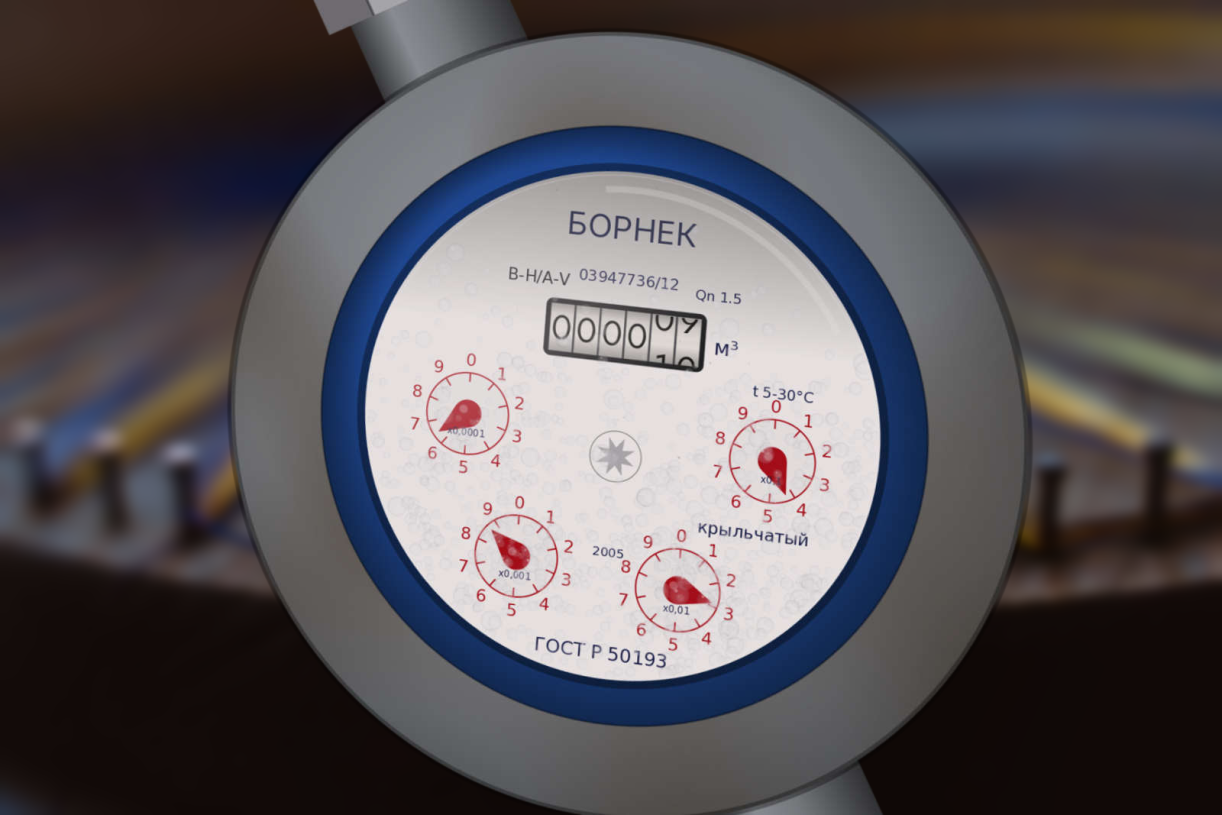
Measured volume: 9.4286 (m³)
